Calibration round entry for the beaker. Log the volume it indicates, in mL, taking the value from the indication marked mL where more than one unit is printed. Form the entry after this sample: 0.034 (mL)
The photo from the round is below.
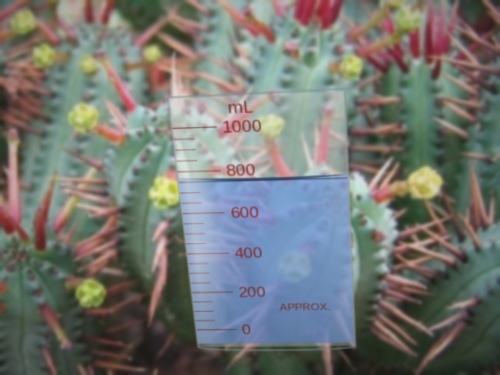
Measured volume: 750 (mL)
